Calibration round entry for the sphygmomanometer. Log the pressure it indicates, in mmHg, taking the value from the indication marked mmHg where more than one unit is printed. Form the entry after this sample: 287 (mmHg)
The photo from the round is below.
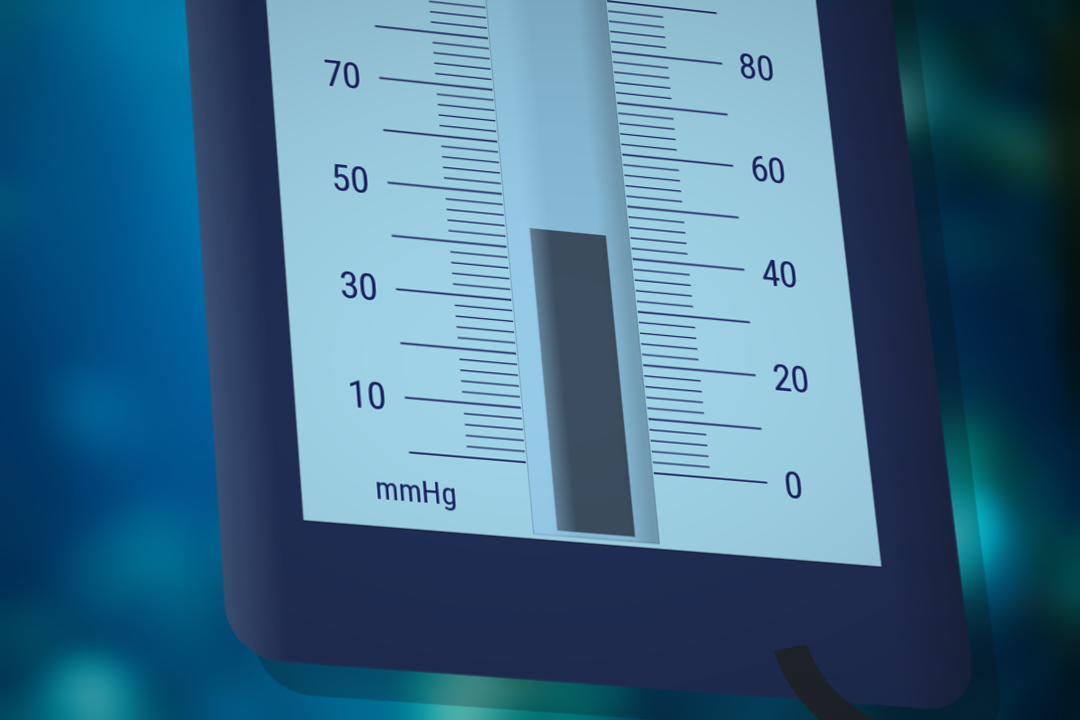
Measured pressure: 44 (mmHg)
